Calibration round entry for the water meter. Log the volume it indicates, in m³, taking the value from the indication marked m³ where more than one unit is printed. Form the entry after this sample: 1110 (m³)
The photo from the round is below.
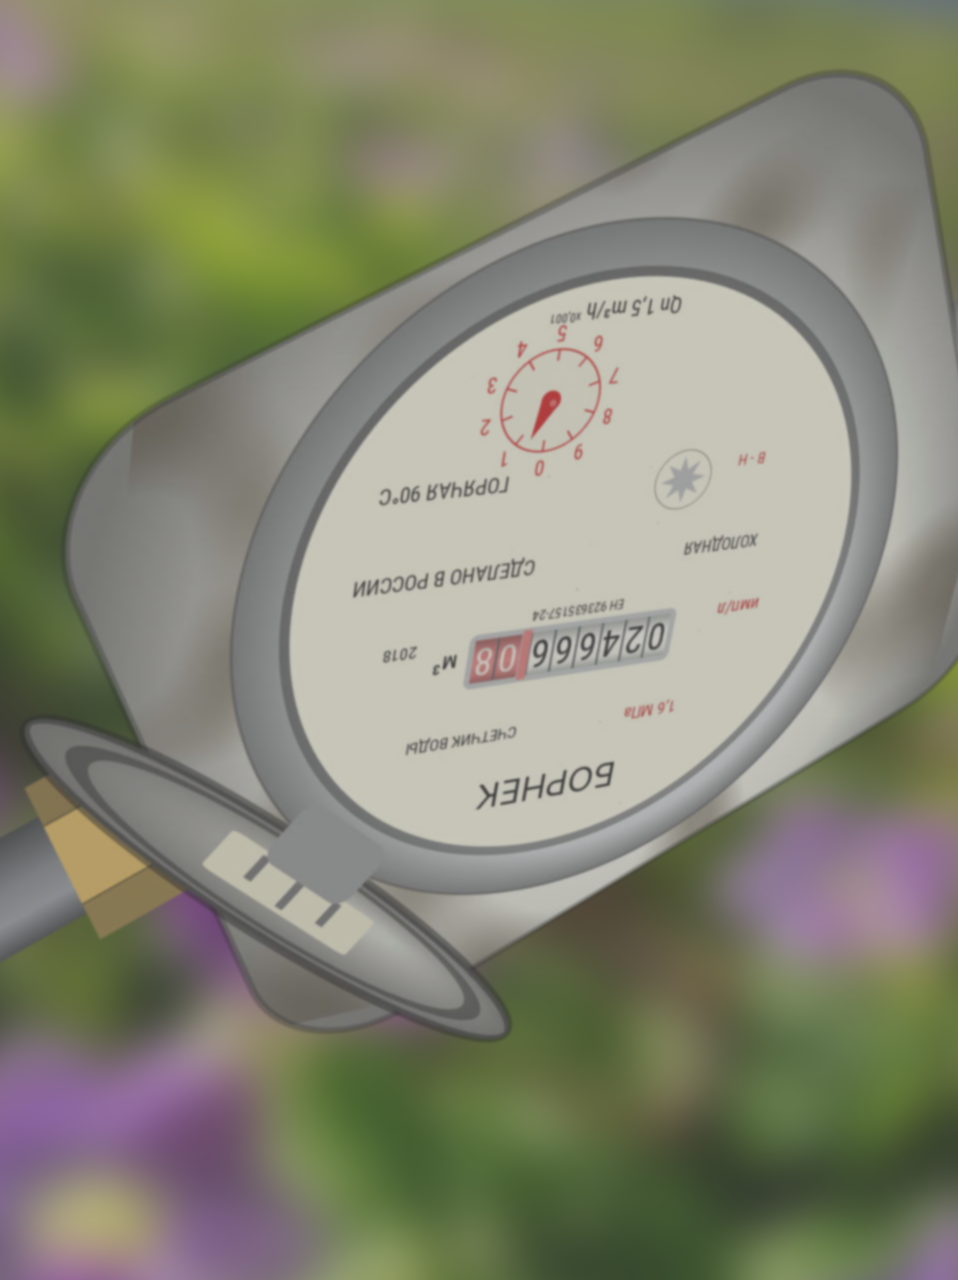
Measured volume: 24666.080 (m³)
